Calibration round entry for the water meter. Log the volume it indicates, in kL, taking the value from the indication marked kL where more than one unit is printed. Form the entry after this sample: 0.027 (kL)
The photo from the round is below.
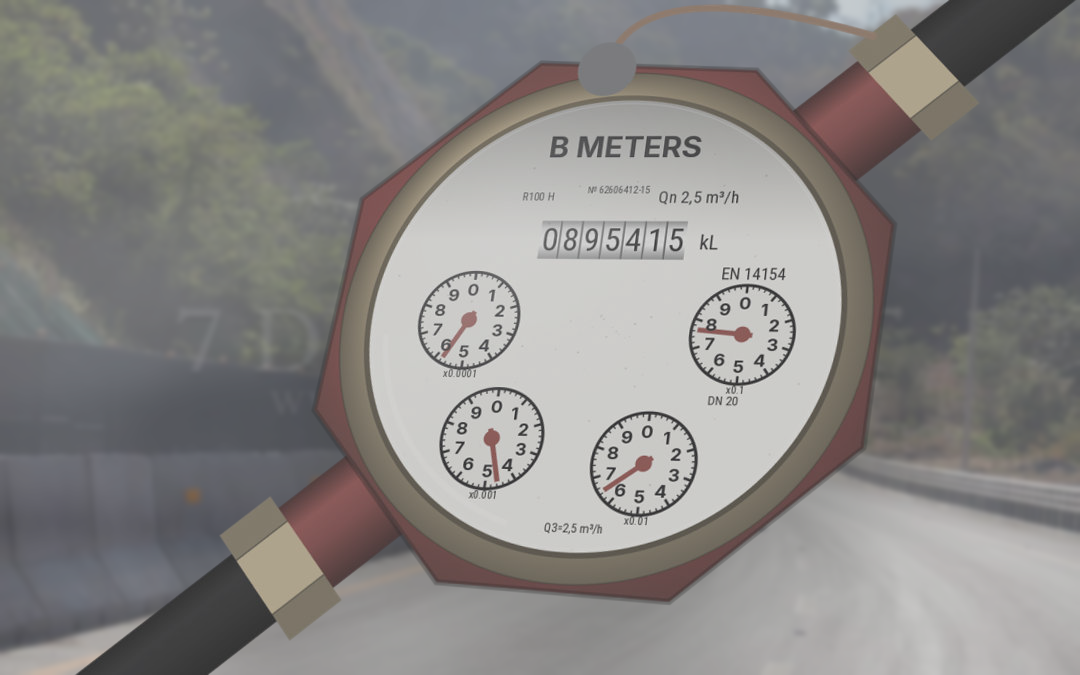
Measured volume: 895415.7645 (kL)
